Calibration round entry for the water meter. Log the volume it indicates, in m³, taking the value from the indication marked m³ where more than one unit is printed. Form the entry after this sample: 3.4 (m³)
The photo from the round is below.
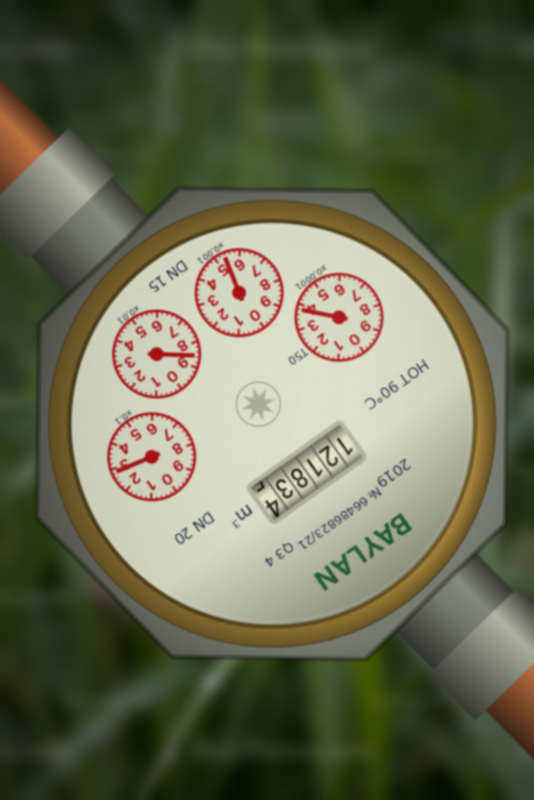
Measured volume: 121834.2853 (m³)
